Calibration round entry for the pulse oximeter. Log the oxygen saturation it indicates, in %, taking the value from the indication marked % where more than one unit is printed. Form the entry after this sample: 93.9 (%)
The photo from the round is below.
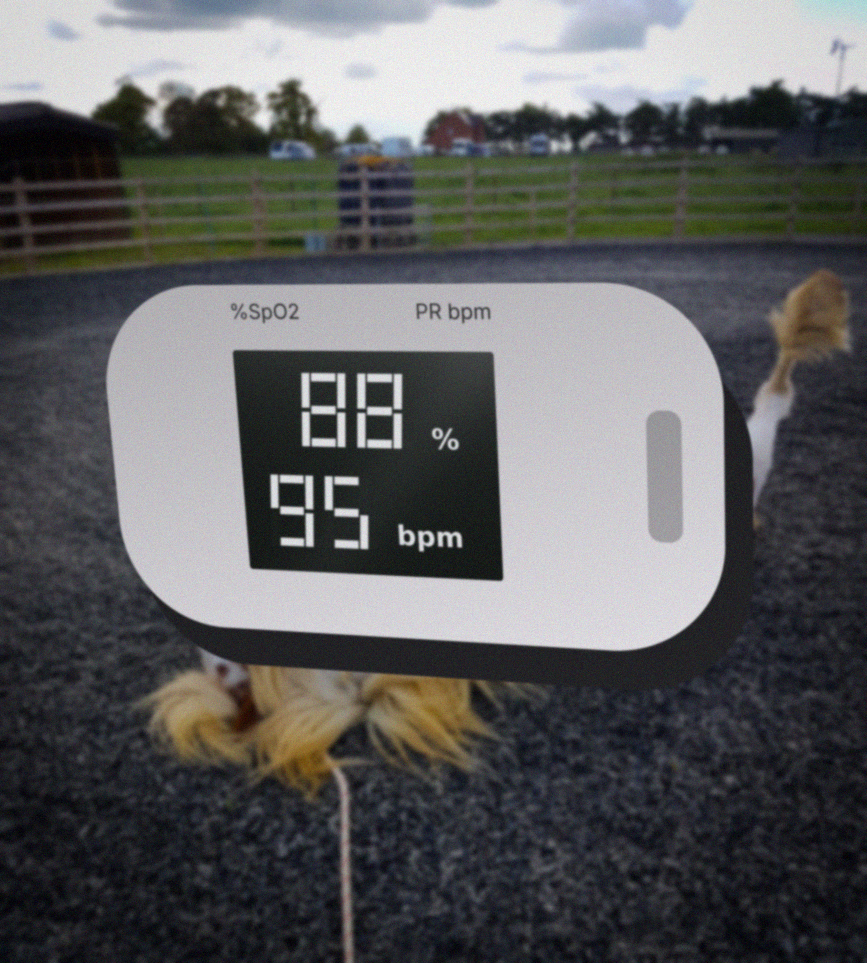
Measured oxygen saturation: 88 (%)
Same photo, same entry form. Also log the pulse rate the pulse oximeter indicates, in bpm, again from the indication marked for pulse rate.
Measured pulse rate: 95 (bpm)
